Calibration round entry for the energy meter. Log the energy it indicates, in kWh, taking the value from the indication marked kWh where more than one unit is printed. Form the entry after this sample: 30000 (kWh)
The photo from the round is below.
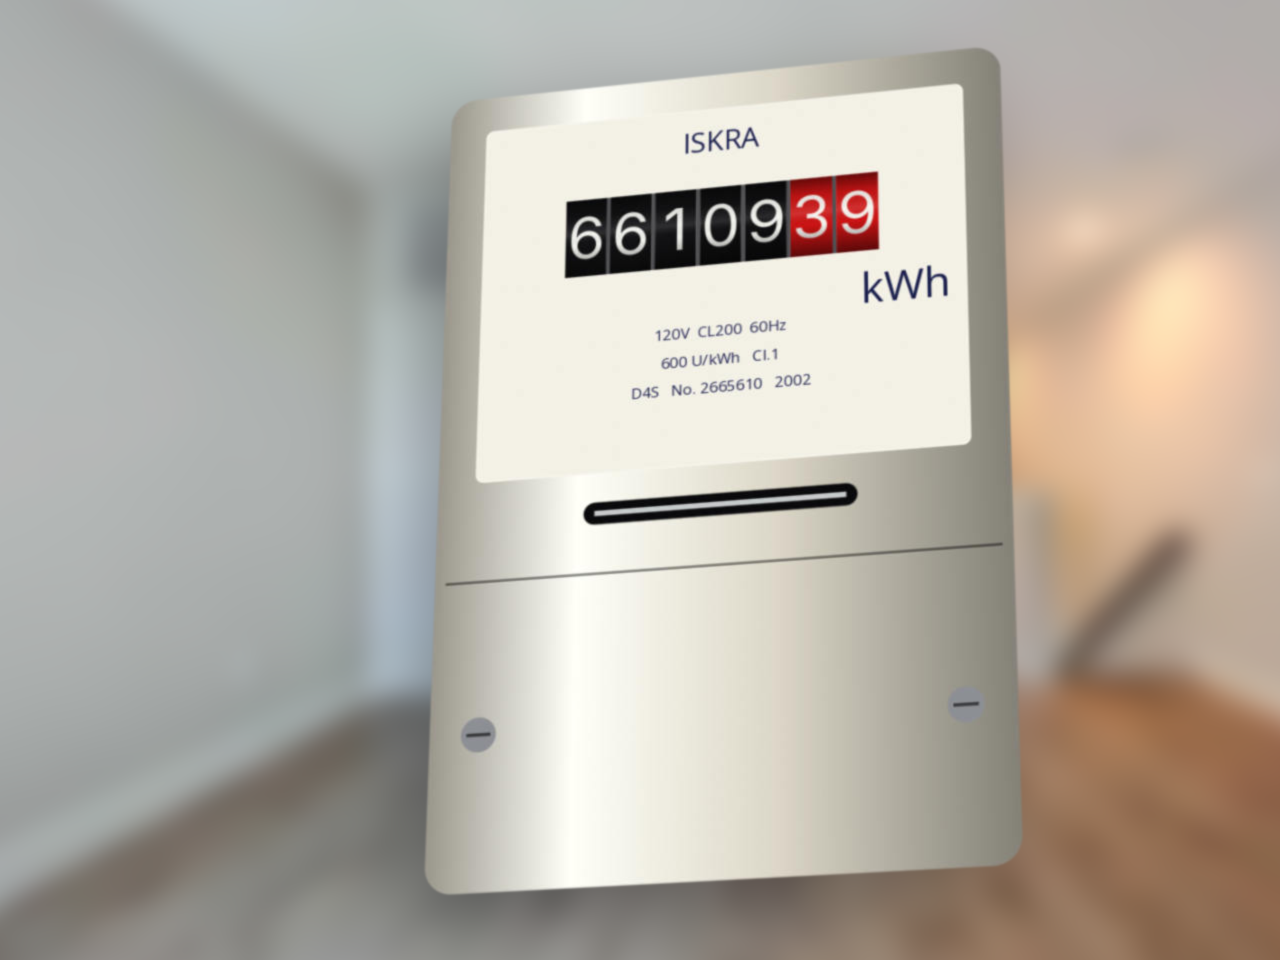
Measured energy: 66109.39 (kWh)
